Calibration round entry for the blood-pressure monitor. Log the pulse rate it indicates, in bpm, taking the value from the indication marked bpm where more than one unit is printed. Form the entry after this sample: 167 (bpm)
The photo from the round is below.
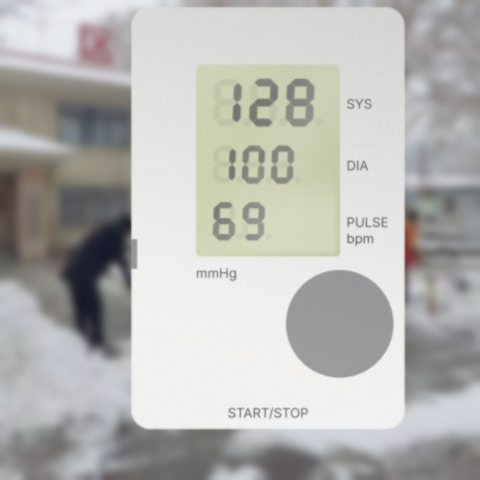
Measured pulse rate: 69 (bpm)
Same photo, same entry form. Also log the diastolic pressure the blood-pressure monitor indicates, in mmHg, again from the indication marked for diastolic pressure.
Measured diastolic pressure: 100 (mmHg)
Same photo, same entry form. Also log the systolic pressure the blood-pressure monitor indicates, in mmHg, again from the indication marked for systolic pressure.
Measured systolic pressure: 128 (mmHg)
